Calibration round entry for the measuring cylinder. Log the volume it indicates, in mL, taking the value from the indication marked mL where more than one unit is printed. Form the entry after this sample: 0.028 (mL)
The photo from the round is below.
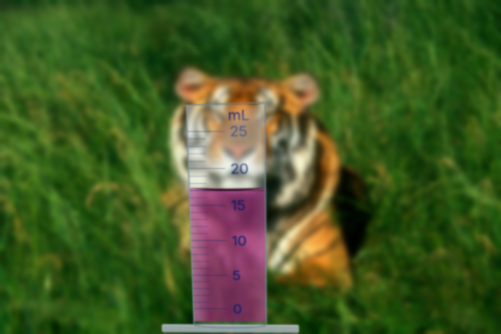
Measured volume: 17 (mL)
